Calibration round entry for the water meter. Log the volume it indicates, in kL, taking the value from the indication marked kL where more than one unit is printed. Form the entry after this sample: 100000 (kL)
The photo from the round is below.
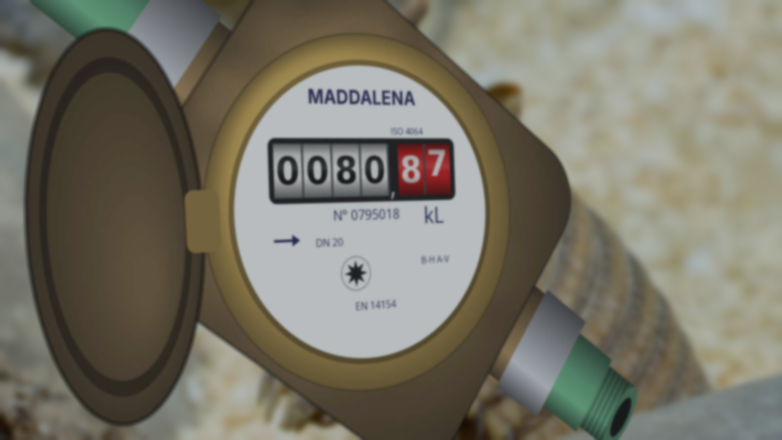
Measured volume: 80.87 (kL)
